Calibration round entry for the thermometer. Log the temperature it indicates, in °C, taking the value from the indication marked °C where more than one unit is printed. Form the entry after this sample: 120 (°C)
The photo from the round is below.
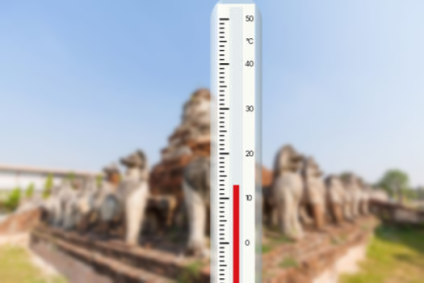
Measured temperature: 13 (°C)
